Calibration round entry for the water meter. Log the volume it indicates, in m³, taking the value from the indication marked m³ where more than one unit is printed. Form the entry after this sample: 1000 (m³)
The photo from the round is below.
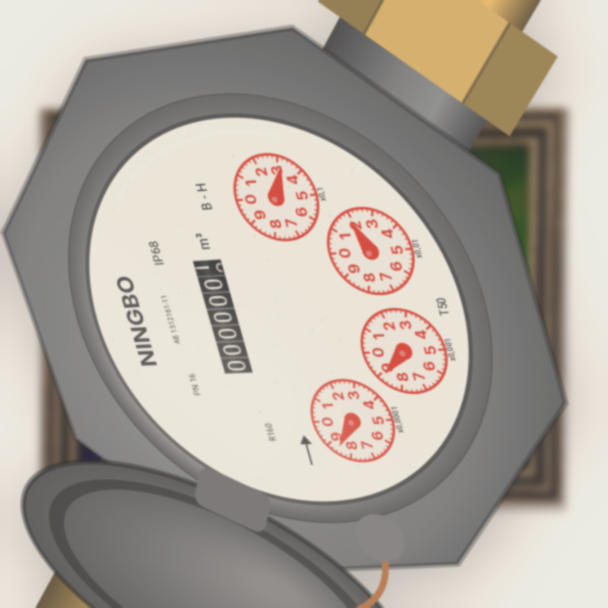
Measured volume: 1.3188 (m³)
